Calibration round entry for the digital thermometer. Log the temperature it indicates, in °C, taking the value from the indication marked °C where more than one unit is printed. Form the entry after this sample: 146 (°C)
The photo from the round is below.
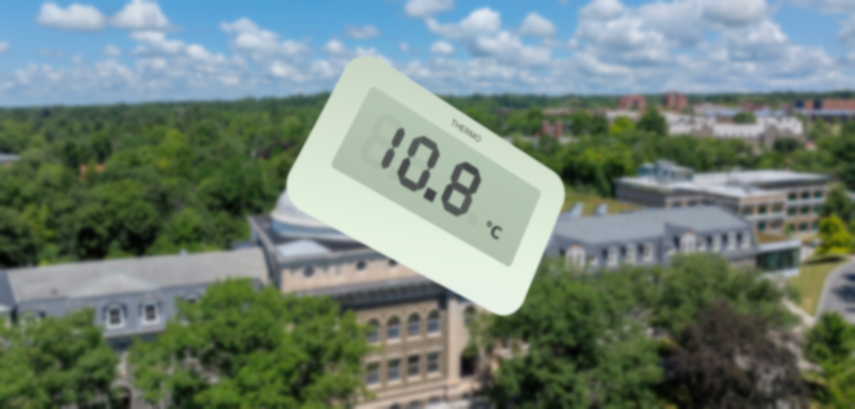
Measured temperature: 10.8 (°C)
